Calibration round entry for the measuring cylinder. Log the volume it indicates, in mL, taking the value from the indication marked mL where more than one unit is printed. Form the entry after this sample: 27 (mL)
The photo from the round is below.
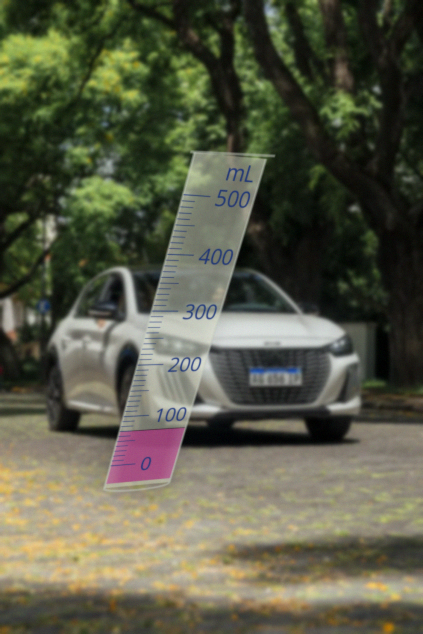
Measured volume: 70 (mL)
